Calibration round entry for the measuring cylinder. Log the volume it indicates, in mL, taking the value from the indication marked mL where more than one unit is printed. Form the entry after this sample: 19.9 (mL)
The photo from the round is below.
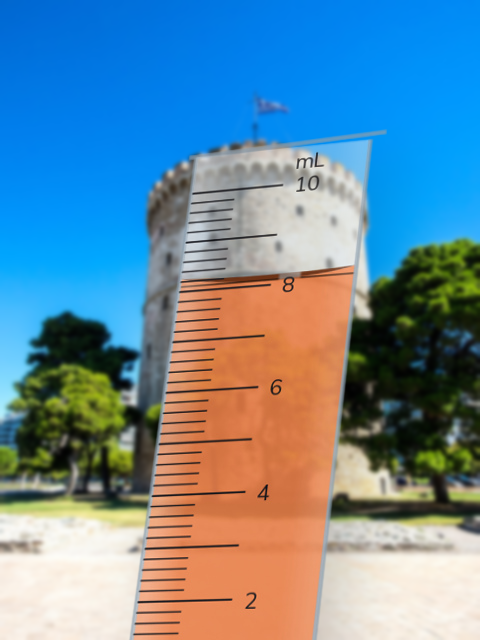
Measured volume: 8.1 (mL)
